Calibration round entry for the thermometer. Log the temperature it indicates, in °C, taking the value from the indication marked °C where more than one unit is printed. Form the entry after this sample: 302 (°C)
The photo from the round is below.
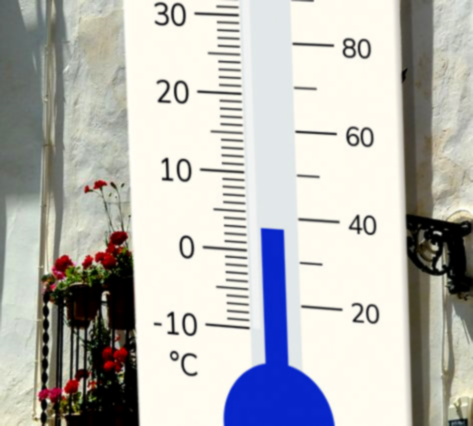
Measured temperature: 3 (°C)
